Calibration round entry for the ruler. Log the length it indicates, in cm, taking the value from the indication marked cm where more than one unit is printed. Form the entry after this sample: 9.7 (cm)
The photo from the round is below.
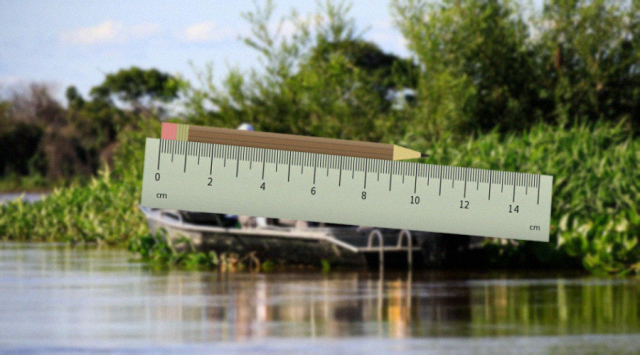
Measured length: 10.5 (cm)
